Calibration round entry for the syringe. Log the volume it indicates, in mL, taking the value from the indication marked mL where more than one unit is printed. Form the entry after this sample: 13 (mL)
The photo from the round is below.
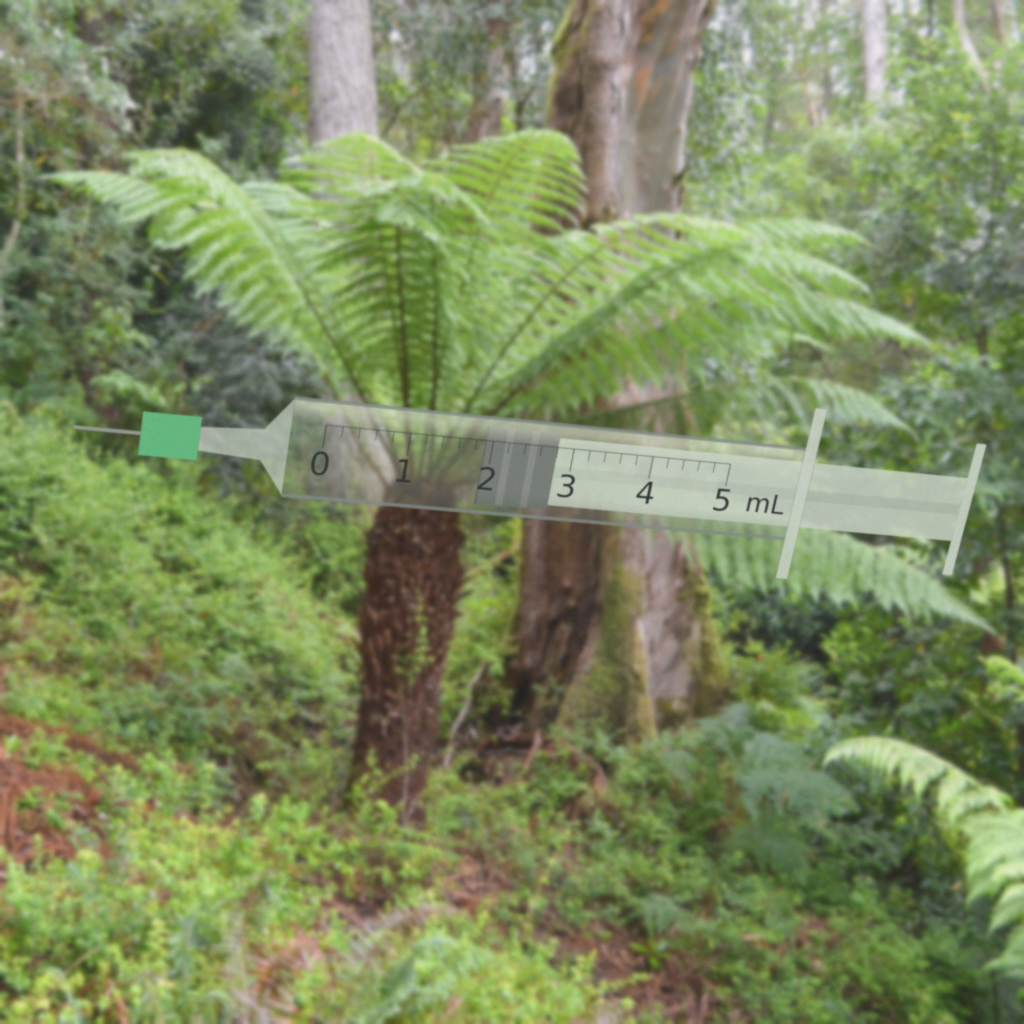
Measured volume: 1.9 (mL)
